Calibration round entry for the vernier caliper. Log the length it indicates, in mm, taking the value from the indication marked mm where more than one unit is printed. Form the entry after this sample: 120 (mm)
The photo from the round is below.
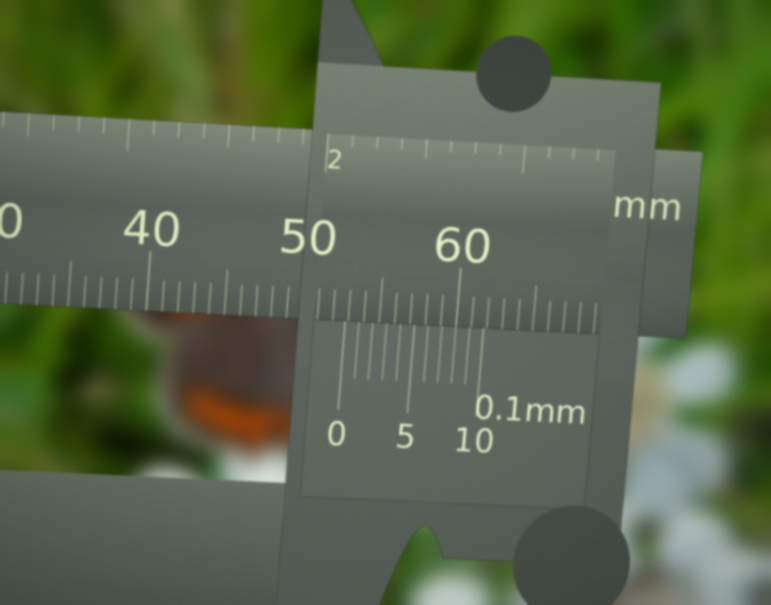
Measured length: 52.8 (mm)
